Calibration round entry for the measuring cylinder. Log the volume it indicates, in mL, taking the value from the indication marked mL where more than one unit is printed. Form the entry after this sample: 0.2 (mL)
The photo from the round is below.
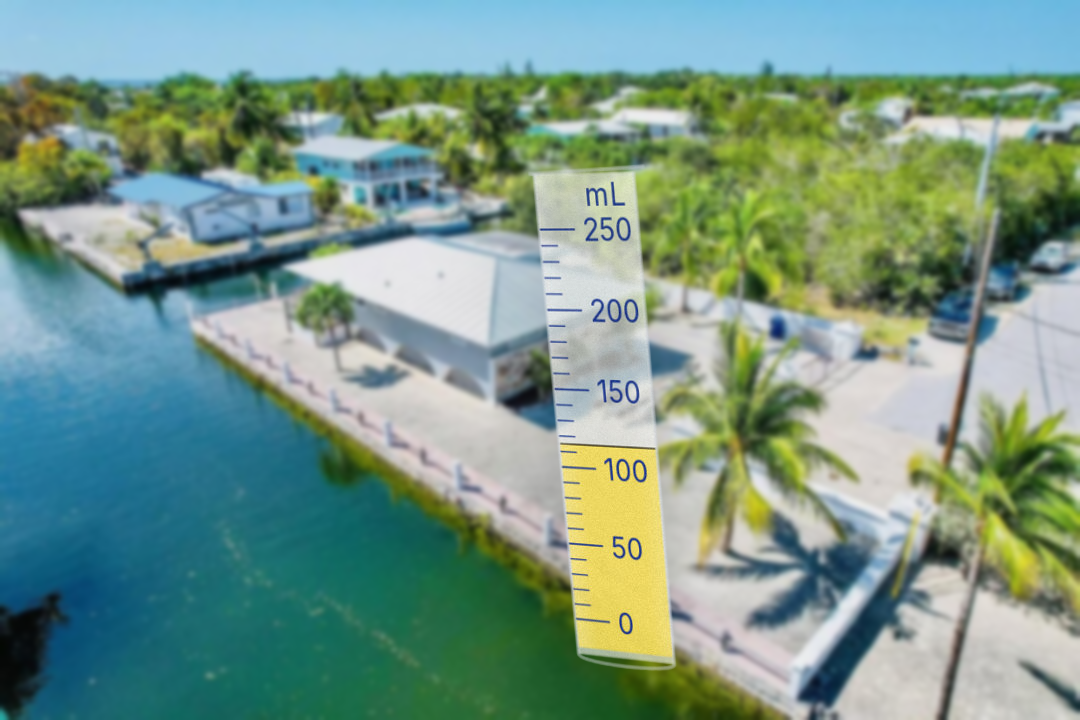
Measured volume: 115 (mL)
